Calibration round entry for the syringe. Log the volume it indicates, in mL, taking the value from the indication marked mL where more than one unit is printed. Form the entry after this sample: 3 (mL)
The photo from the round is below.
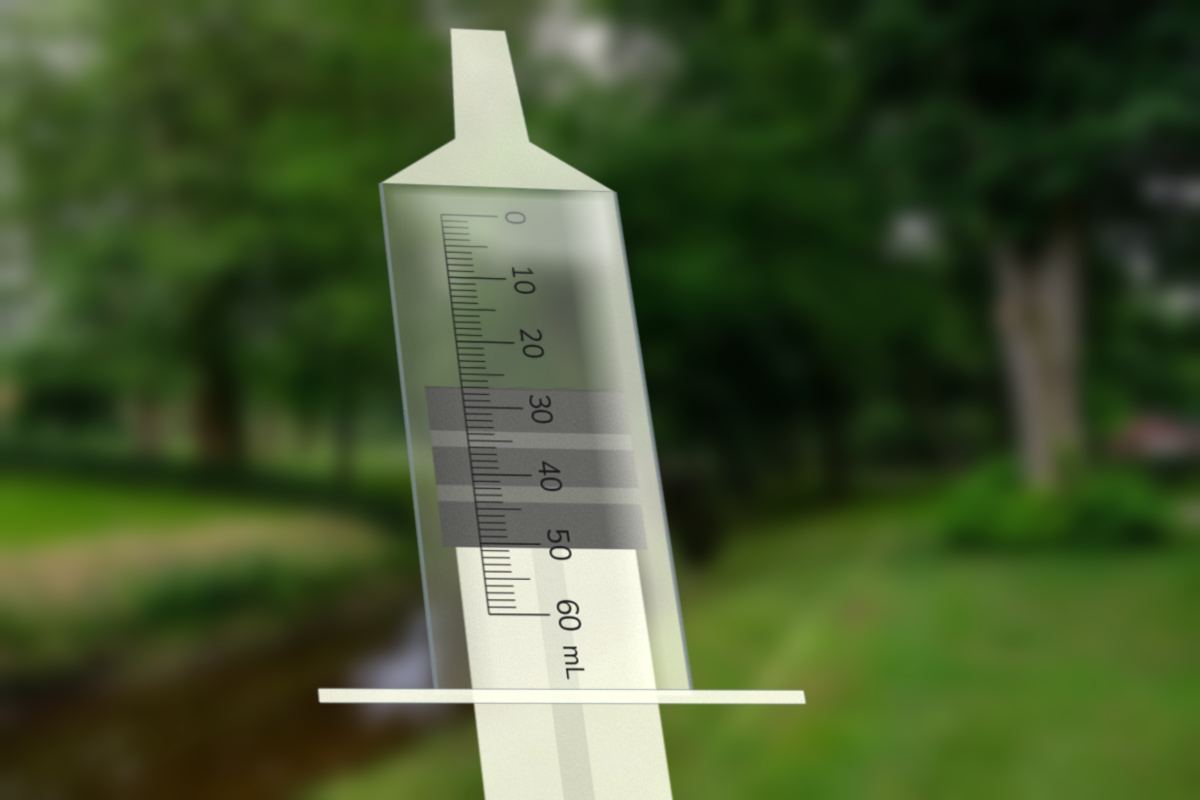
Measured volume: 27 (mL)
